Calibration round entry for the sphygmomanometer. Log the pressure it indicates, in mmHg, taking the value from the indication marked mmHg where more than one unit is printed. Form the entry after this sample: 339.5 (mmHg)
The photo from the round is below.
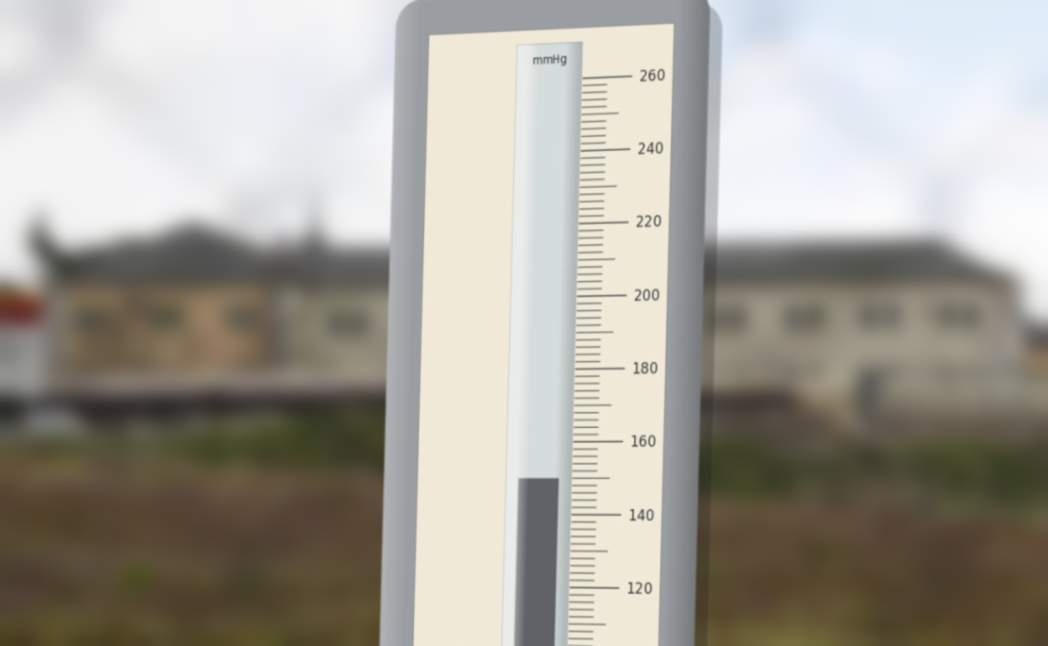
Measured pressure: 150 (mmHg)
